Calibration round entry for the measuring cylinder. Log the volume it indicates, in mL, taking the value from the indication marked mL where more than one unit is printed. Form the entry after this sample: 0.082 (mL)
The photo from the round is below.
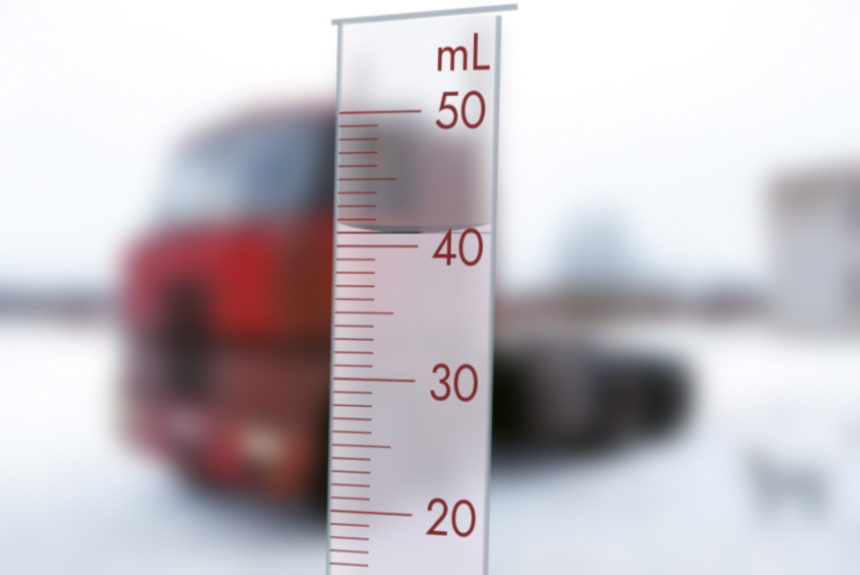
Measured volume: 41 (mL)
